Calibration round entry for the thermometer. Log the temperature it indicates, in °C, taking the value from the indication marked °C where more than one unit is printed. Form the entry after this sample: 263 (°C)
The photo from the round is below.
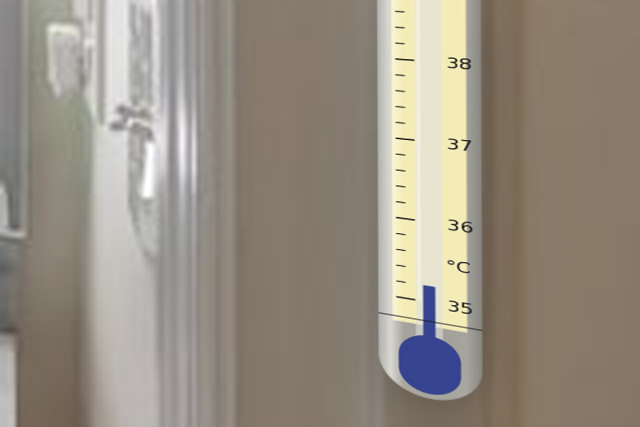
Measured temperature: 35.2 (°C)
